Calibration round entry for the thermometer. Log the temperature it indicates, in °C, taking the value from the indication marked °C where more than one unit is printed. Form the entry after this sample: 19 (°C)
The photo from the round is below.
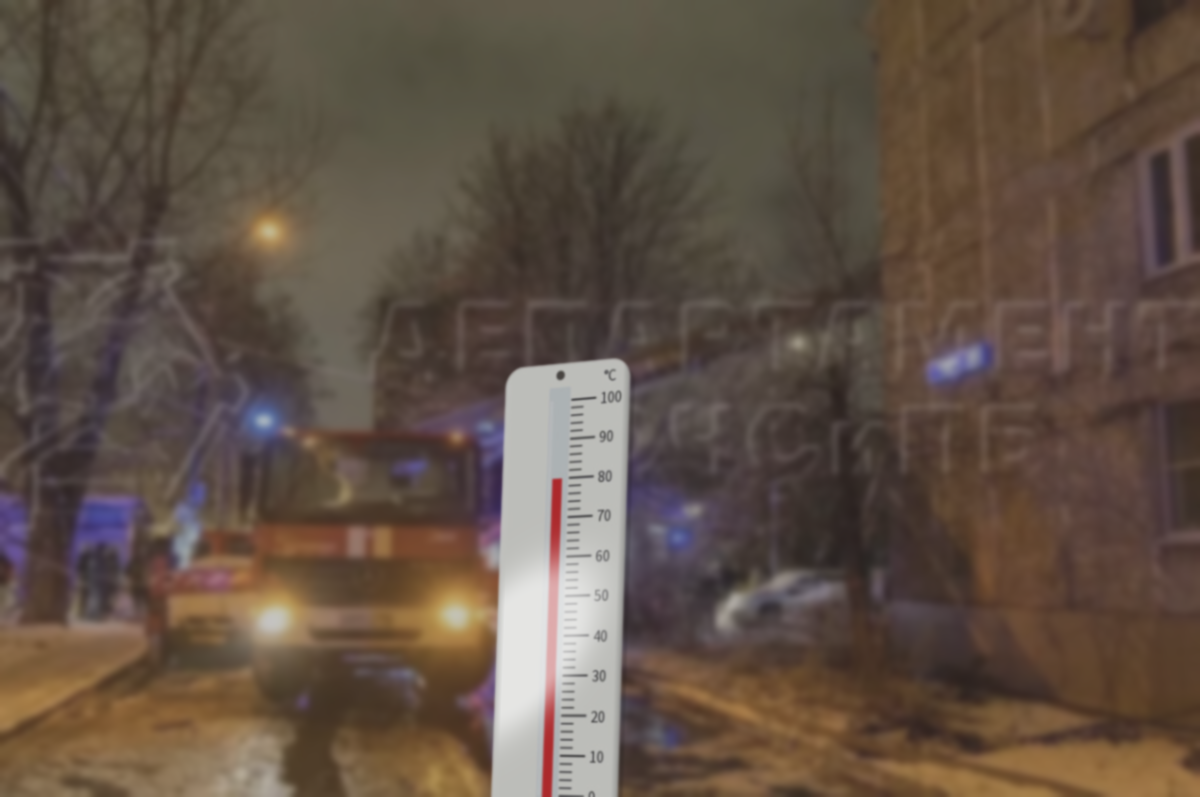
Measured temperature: 80 (°C)
